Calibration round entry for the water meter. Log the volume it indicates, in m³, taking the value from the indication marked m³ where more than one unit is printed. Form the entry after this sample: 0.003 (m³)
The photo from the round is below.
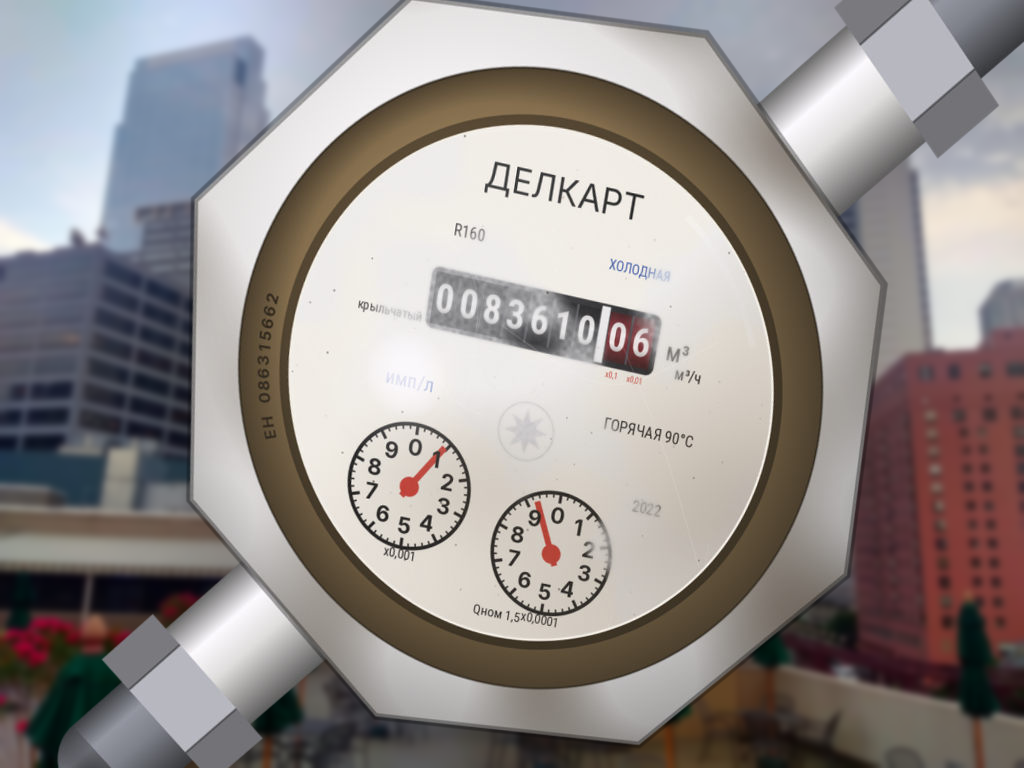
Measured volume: 83610.0609 (m³)
